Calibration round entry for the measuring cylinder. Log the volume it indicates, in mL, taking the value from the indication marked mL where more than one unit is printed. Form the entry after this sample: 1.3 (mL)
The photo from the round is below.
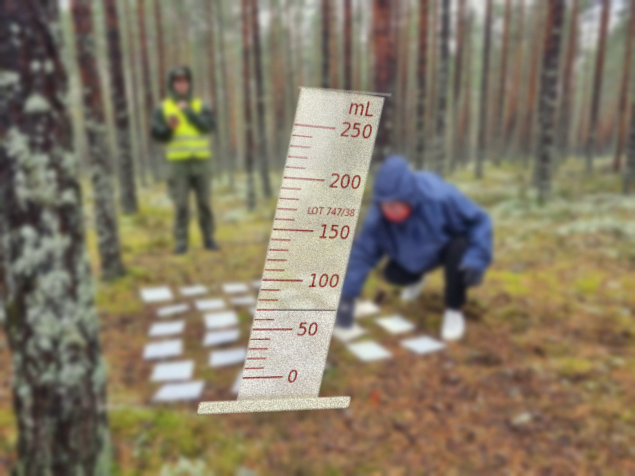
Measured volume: 70 (mL)
